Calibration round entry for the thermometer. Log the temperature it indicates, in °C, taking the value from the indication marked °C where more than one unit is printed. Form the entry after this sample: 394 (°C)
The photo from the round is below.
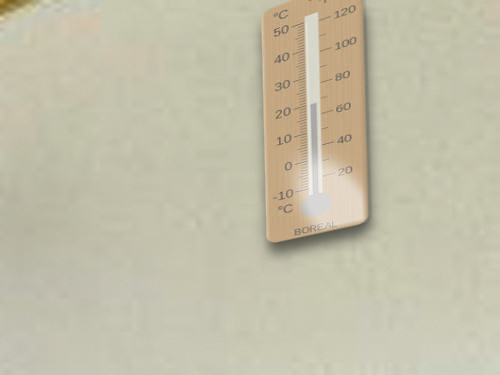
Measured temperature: 20 (°C)
